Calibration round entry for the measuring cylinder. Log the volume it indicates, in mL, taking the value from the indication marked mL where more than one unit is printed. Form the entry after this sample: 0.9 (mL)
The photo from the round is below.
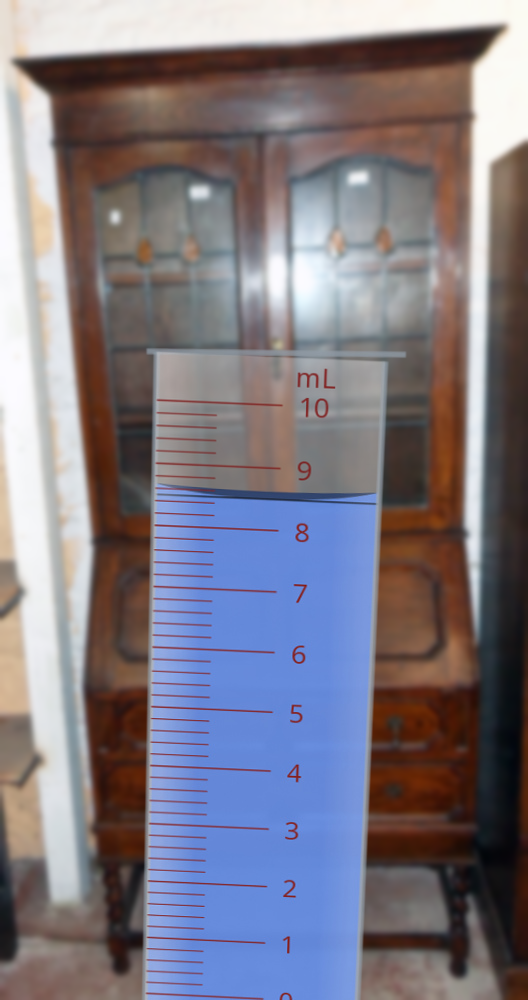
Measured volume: 8.5 (mL)
